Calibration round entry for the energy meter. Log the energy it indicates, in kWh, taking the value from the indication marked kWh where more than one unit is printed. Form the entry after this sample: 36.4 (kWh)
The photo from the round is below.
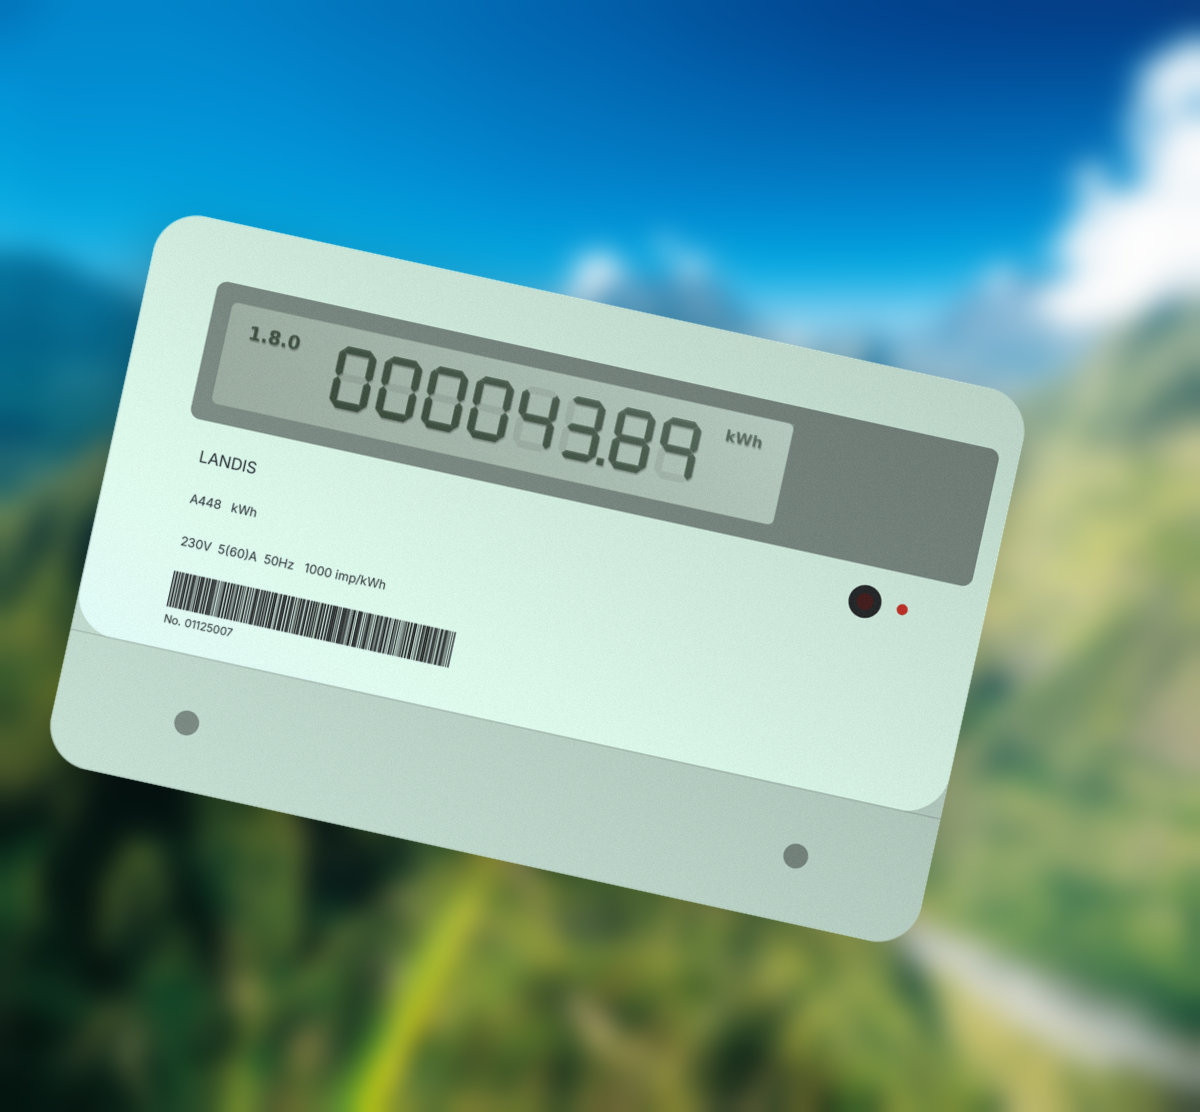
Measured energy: 43.89 (kWh)
